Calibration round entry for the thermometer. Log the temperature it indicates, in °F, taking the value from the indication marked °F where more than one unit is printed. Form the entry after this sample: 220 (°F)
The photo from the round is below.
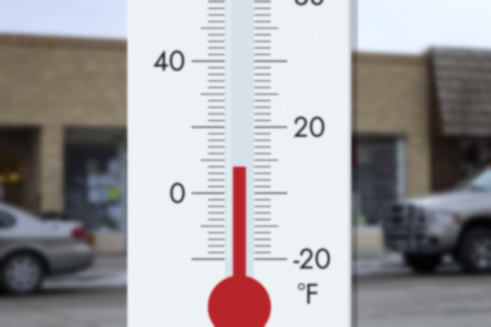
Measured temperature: 8 (°F)
